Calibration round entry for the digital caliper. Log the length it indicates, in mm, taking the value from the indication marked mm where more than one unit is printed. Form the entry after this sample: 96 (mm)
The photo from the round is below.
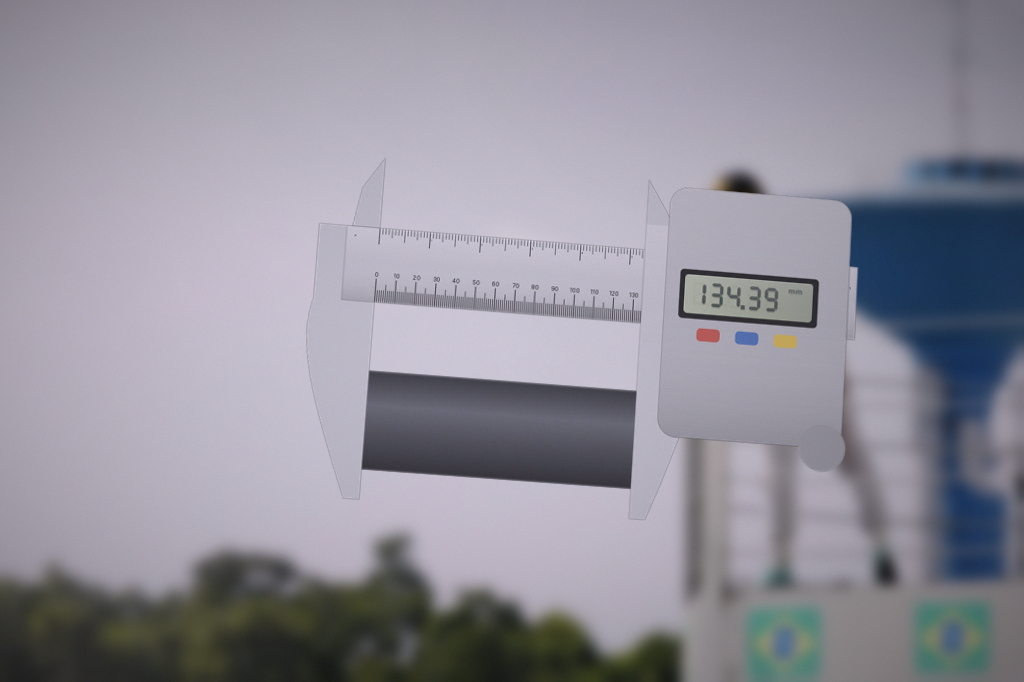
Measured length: 134.39 (mm)
